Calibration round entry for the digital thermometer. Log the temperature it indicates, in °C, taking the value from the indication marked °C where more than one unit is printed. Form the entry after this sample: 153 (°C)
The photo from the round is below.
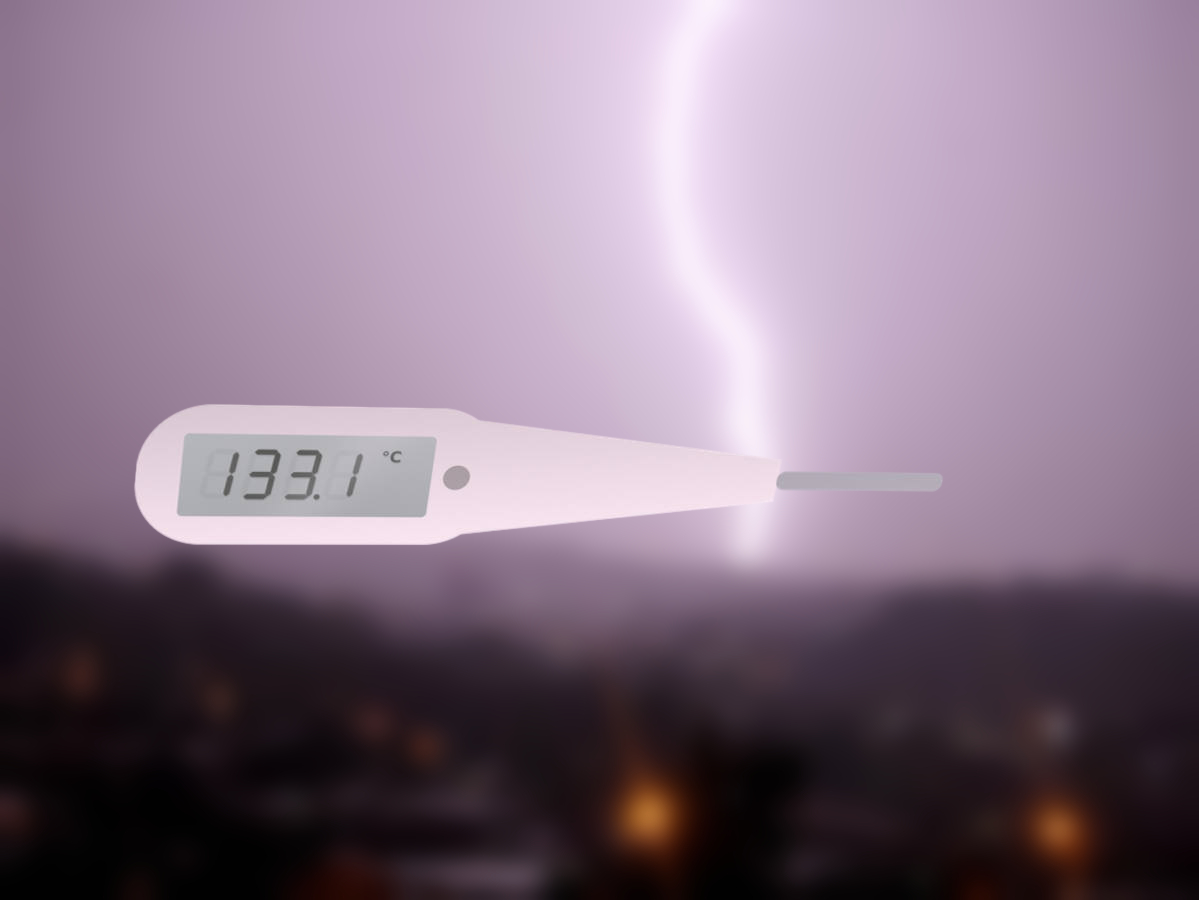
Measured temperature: 133.1 (°C)
